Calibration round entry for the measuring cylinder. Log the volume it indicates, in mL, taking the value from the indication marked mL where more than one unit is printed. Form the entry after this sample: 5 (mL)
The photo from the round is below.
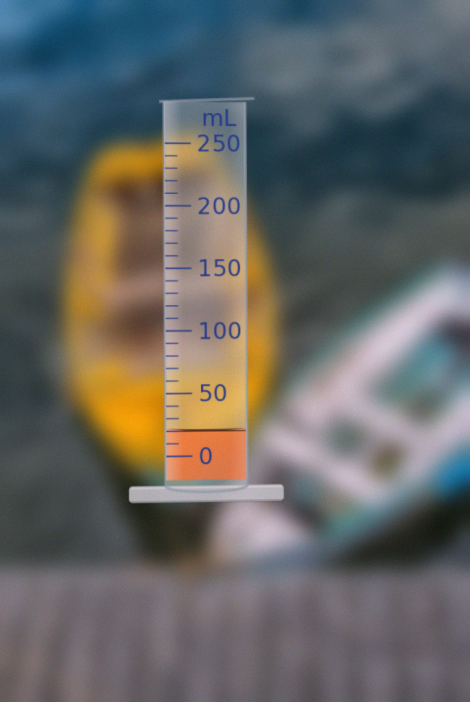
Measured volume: 20 (mL)
